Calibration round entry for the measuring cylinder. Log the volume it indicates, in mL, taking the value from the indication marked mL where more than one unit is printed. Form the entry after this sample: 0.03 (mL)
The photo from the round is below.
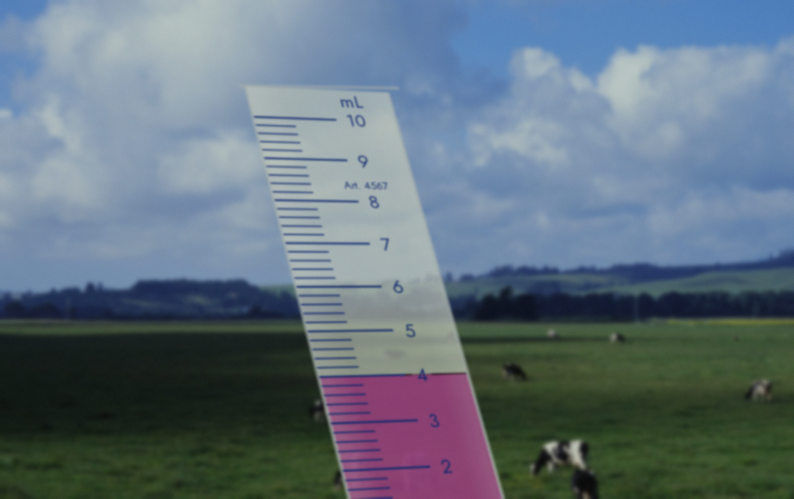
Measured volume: 4 (mL)
